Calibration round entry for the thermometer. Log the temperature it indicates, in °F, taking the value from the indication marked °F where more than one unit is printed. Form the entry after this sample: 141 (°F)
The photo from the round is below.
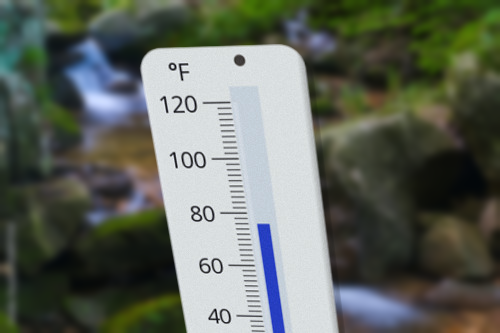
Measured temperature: 76 (°F)
